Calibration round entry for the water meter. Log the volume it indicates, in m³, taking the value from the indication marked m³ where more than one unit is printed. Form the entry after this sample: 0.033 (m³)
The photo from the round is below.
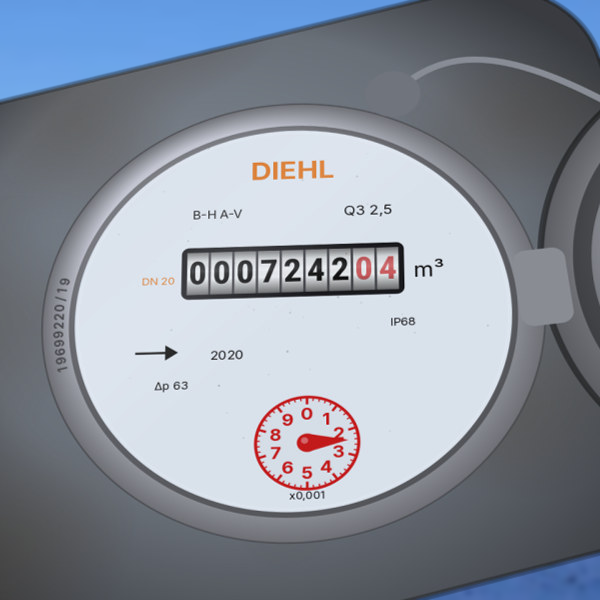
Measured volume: 7242.042 (m³)
